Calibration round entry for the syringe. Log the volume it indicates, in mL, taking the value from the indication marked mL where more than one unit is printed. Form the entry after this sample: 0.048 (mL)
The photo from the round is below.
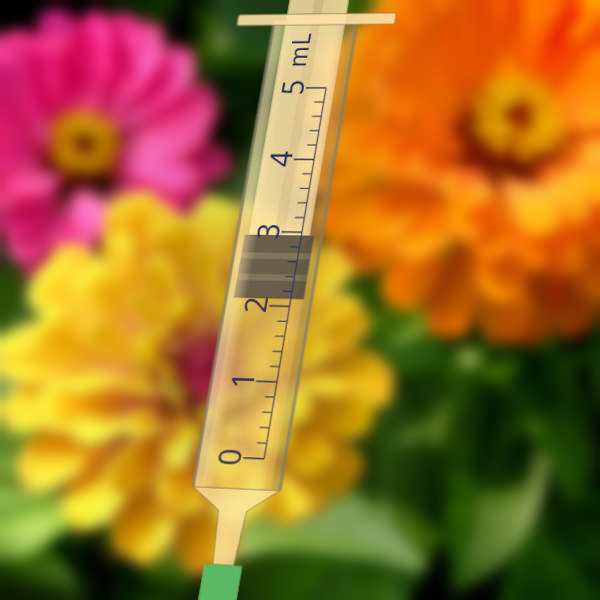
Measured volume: 2.1 (mL)
